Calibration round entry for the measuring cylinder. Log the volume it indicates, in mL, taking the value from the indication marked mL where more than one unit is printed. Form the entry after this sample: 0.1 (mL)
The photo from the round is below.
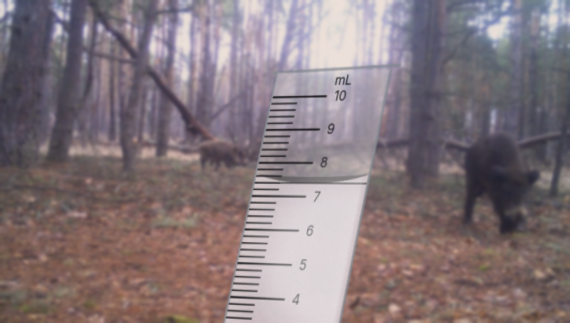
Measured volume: 7.4 (mL)
